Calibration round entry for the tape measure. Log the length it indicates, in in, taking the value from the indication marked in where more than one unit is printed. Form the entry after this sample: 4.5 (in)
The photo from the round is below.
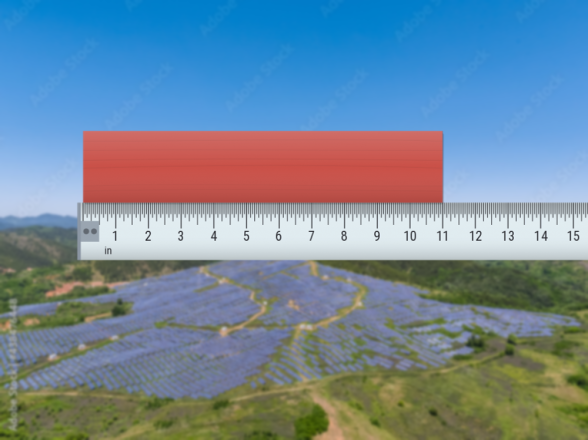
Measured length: 11 (in)
